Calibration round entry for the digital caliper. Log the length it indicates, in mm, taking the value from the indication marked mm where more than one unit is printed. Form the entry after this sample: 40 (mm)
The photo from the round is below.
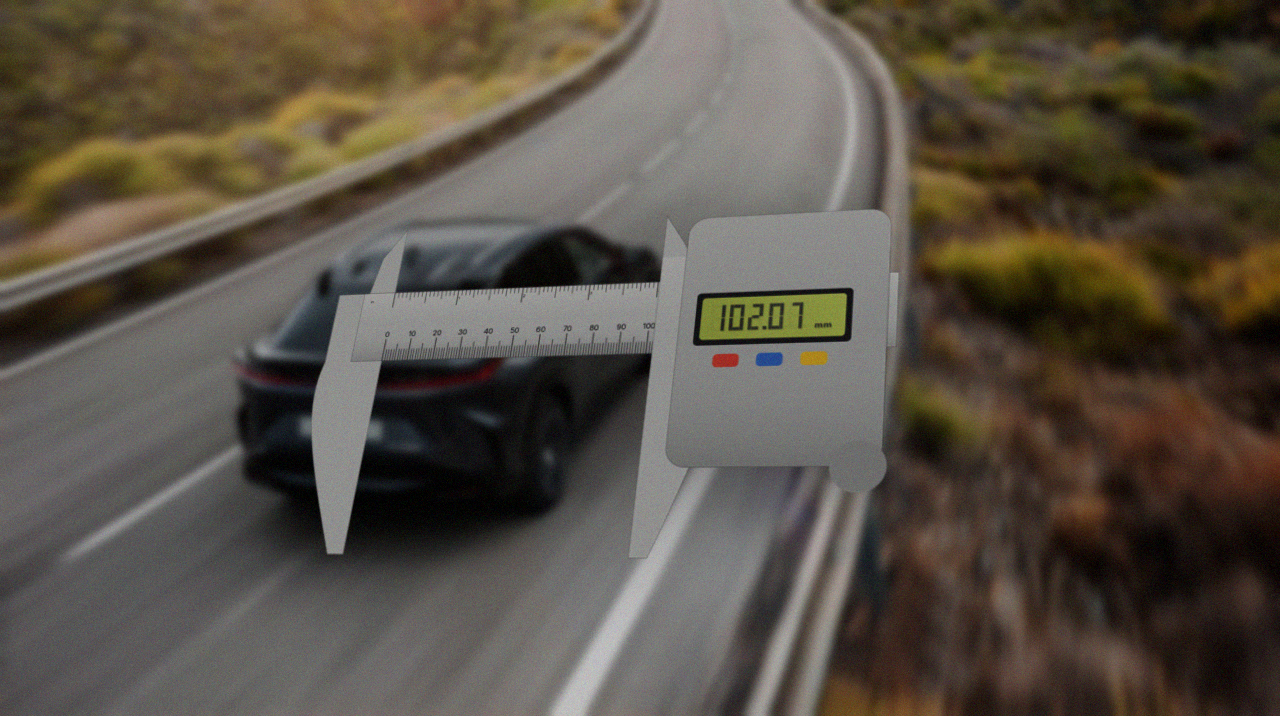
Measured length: 102.07 (mm)
